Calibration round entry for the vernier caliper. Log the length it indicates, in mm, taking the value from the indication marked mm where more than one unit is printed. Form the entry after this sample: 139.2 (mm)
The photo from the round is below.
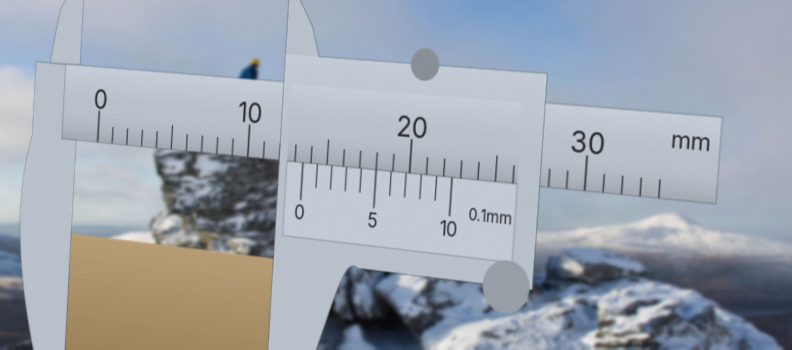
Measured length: 13.5 (mm)
